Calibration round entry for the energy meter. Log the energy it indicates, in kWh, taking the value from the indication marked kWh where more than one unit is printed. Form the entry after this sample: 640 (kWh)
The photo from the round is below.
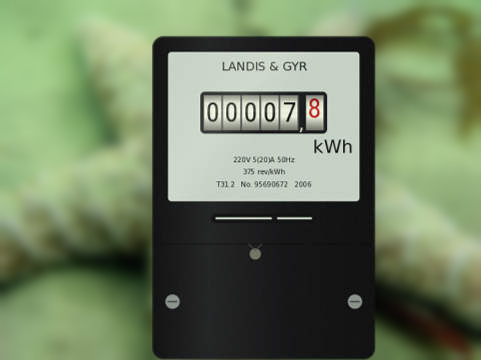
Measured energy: 7.8 (kWh)
